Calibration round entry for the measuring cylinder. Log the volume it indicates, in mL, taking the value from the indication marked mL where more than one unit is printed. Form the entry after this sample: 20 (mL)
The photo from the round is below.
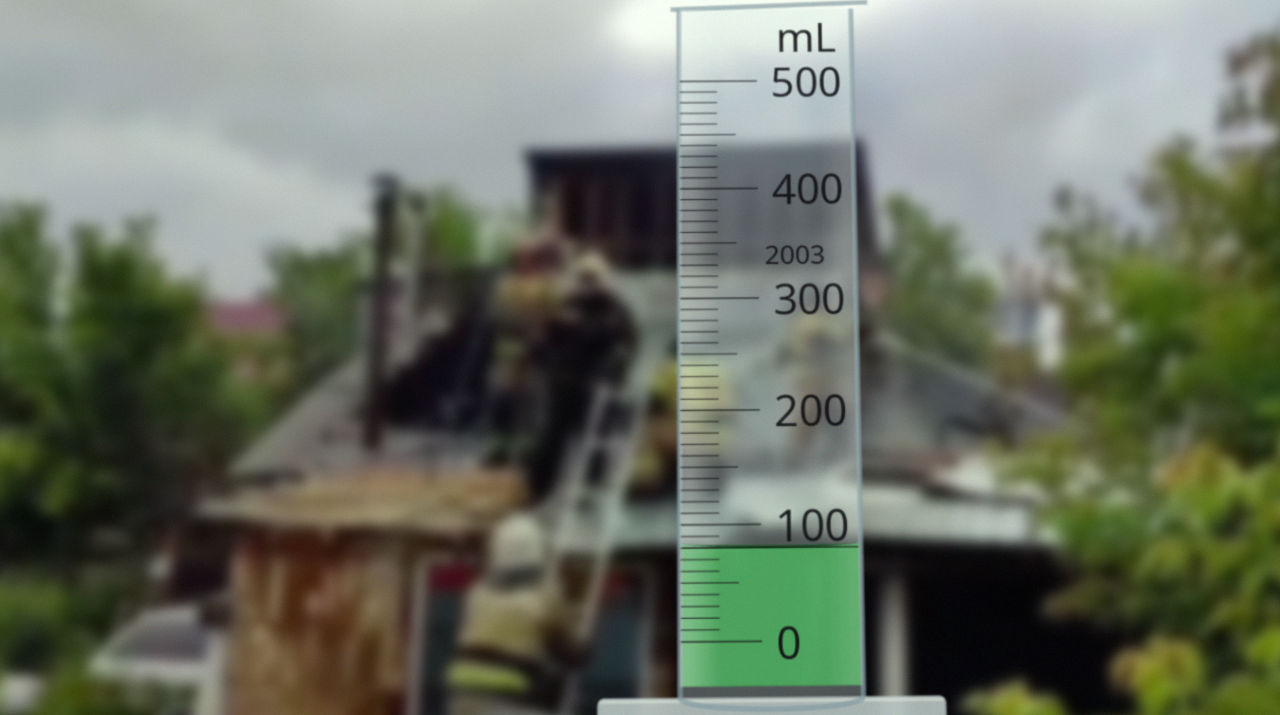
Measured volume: 80 (mL)
